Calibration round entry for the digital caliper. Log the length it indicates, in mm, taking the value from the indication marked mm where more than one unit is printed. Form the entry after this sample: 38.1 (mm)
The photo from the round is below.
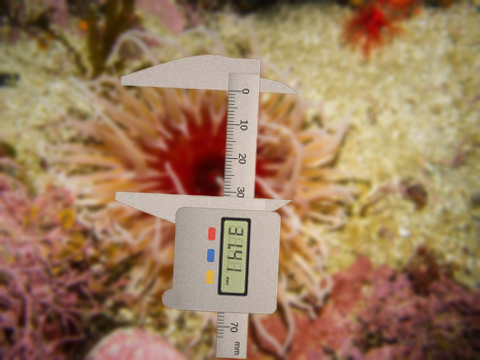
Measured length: 31.41 (mm)
